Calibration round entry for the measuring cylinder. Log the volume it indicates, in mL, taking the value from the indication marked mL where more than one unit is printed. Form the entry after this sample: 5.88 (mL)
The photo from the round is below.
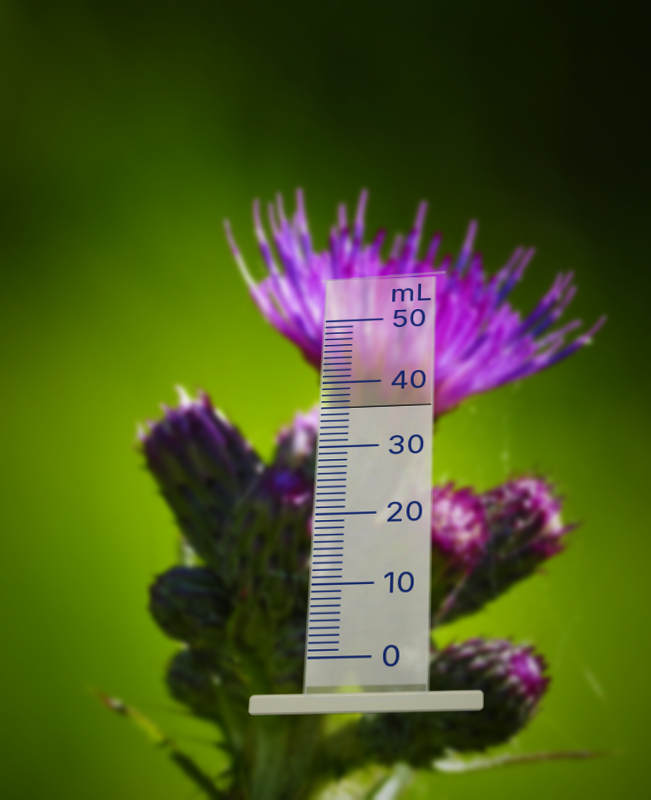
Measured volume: 36 (mL)
